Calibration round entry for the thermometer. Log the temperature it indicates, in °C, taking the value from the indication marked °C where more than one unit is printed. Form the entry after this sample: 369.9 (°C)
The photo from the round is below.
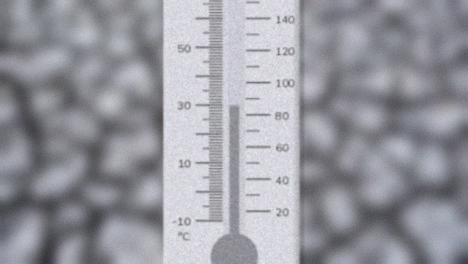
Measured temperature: 30 (°C)
